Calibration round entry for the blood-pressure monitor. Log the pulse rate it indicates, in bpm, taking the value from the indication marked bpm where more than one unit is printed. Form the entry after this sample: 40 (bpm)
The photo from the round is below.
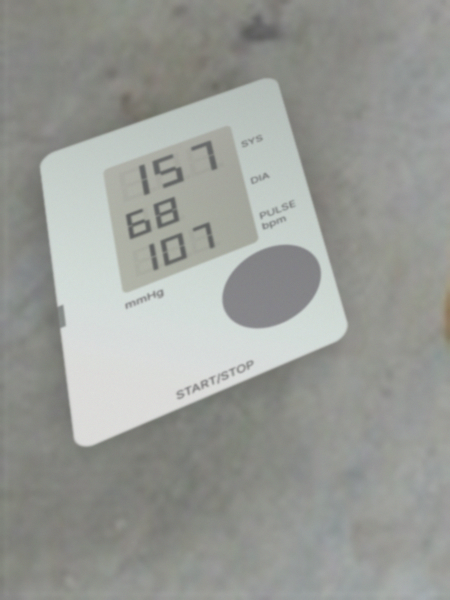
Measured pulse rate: 107 (bpm)
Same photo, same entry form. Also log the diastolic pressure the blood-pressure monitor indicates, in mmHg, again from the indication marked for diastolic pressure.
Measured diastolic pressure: 68 (mmHg)
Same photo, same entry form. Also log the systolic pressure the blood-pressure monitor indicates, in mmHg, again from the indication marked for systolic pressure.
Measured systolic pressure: 157 (mmHg)
